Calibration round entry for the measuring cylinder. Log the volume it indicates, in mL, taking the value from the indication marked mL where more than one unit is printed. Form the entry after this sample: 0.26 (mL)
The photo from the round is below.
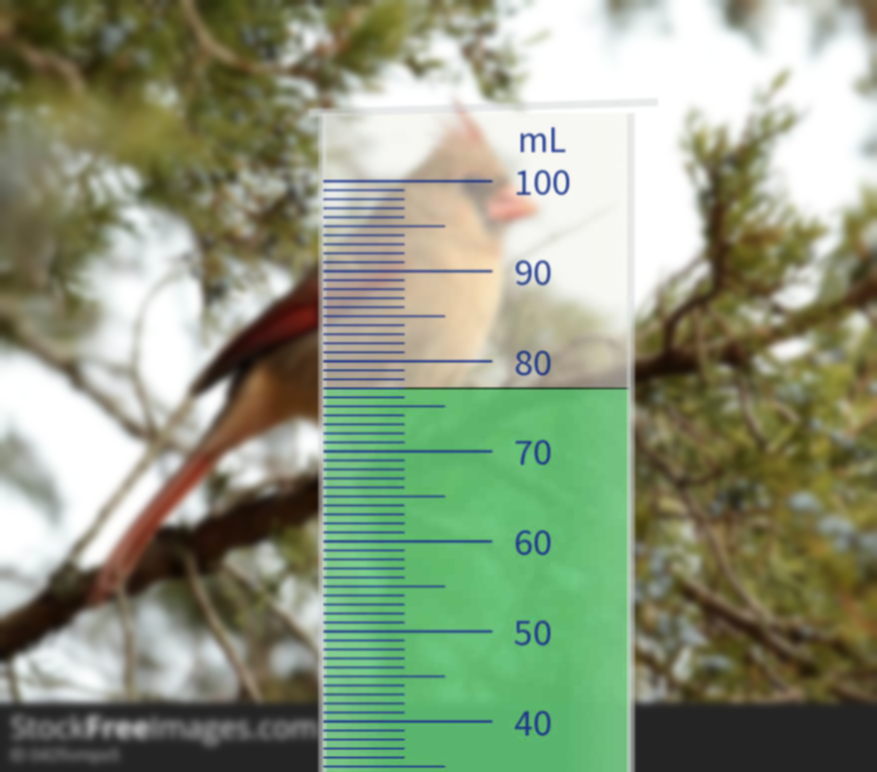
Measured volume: 77 (mL)
